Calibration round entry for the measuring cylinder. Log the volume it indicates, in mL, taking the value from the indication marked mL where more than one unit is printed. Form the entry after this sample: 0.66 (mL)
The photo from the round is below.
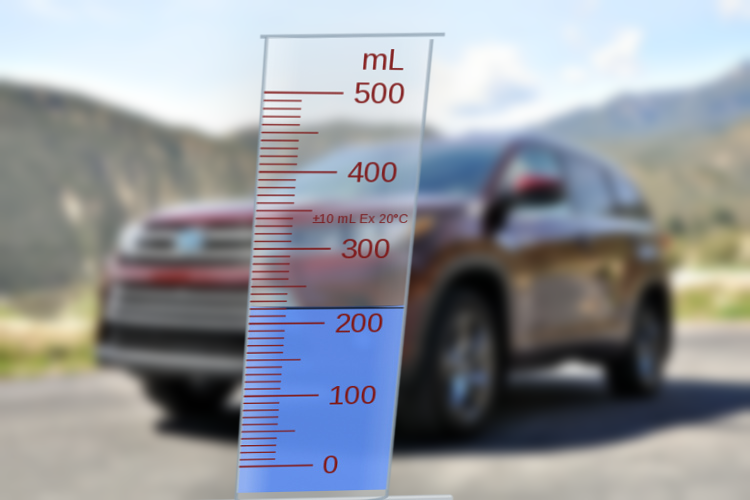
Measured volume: 220 (mL)
